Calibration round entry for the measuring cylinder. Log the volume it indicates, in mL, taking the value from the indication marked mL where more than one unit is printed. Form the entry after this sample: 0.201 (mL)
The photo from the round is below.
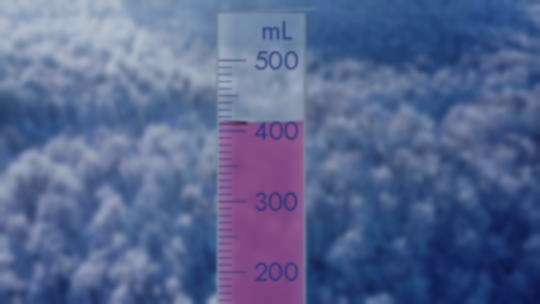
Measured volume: 410 (mL)
